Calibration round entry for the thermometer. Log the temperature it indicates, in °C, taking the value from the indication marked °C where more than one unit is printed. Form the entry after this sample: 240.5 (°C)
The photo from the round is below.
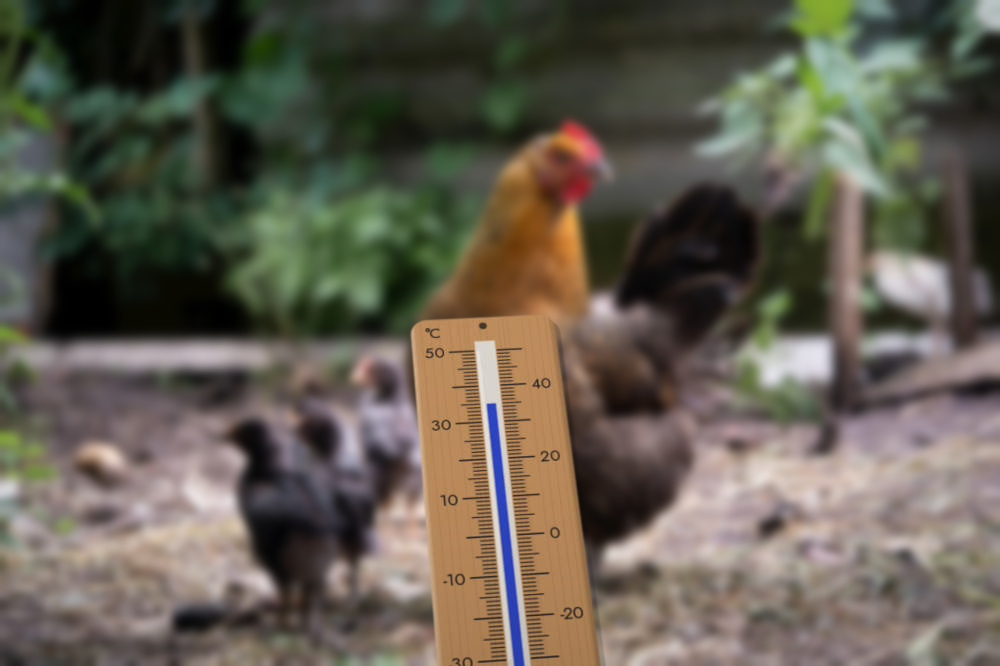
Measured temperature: 35 (°C)
